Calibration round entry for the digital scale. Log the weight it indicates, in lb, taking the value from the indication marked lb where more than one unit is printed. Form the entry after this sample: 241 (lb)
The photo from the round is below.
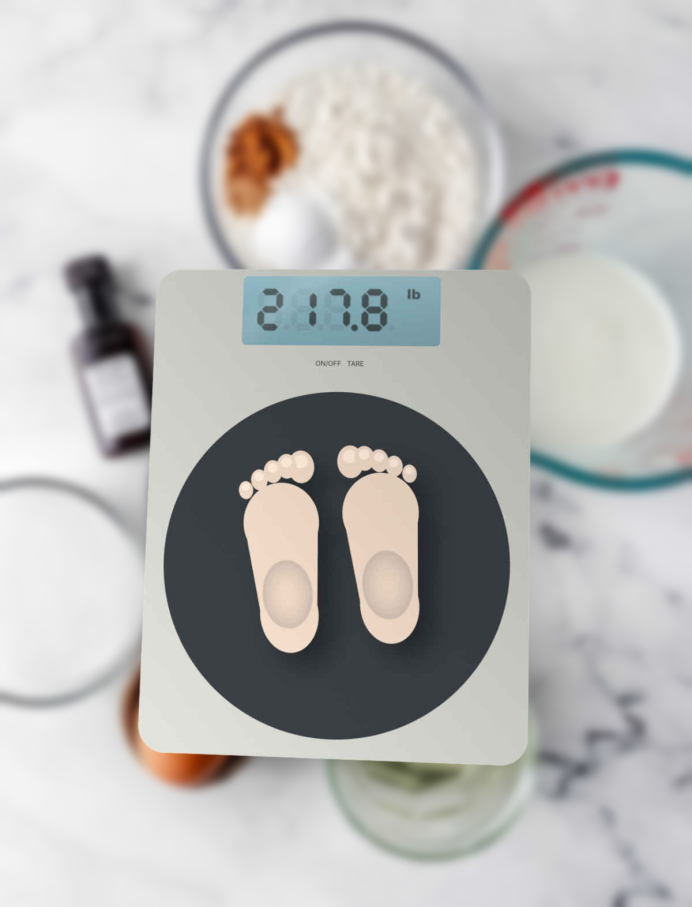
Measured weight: 217.8 (lb)
